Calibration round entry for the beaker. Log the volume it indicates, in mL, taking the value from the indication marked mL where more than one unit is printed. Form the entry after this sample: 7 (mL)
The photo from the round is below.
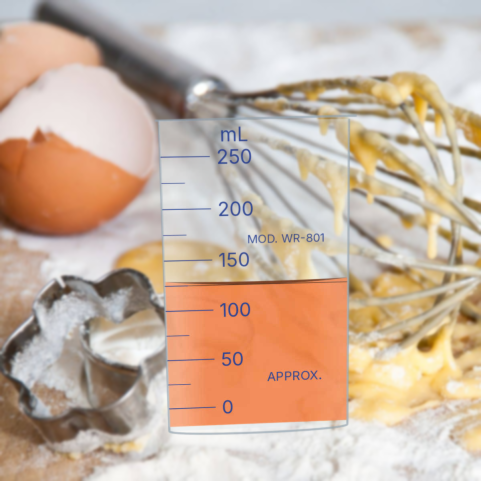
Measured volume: 125 (mL)
